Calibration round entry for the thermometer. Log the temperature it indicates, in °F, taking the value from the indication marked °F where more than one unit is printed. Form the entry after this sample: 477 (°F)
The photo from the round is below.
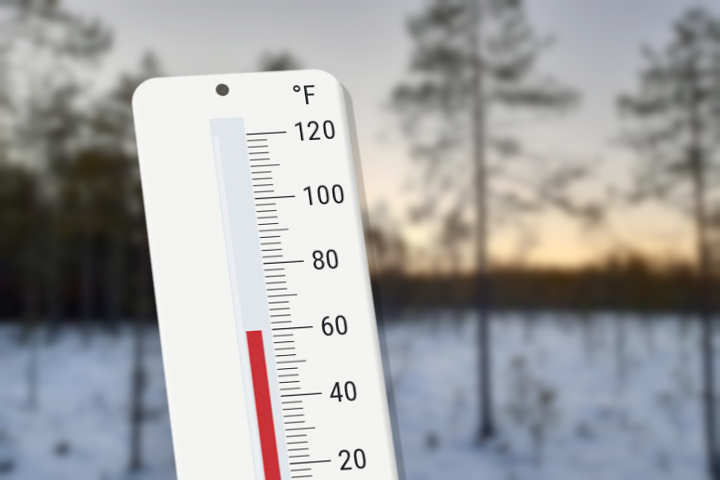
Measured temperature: 60 (°F)
